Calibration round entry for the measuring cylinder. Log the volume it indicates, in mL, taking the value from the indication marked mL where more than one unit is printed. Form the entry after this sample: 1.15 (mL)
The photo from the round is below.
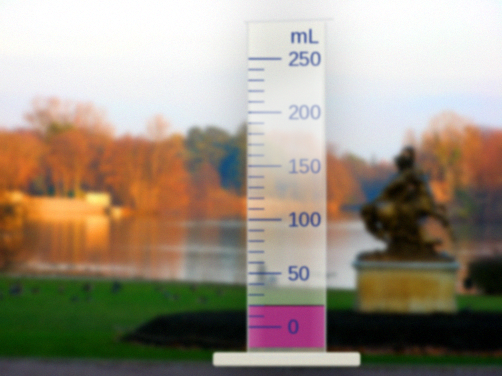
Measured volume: 20 (mL)
